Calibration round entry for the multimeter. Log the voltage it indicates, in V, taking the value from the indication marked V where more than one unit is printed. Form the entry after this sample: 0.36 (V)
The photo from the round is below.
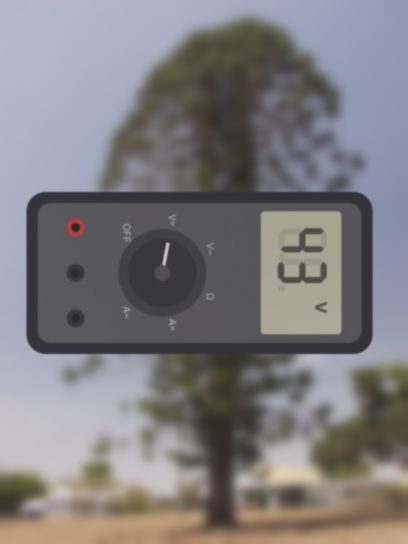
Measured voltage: 43 (V)
